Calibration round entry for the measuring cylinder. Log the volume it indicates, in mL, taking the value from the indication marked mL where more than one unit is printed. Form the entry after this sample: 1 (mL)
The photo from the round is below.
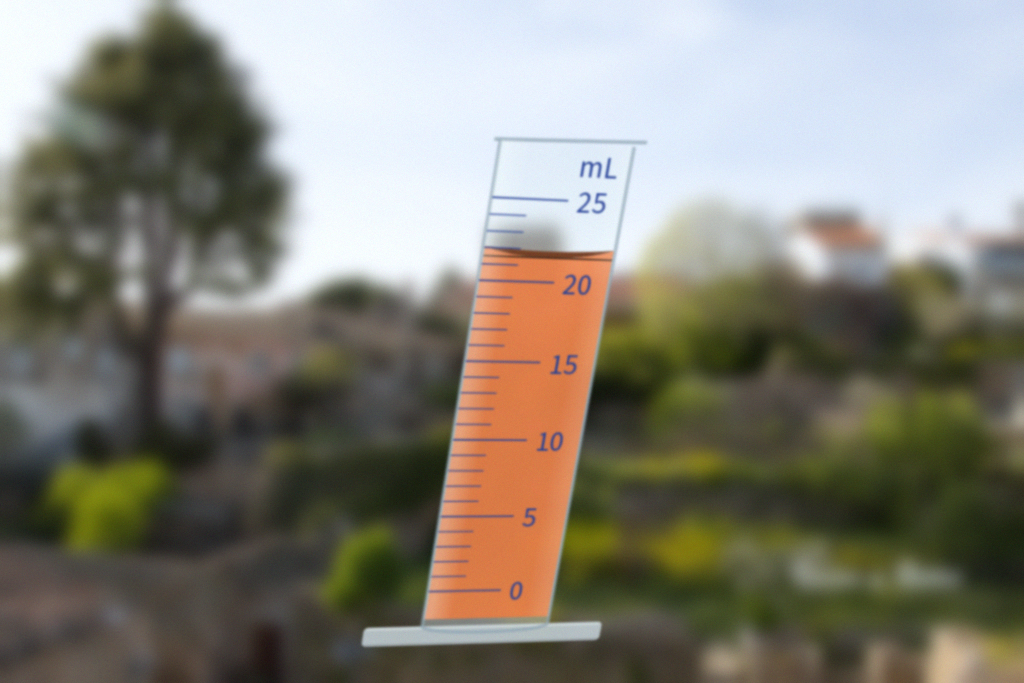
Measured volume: 21.5 (mL)
